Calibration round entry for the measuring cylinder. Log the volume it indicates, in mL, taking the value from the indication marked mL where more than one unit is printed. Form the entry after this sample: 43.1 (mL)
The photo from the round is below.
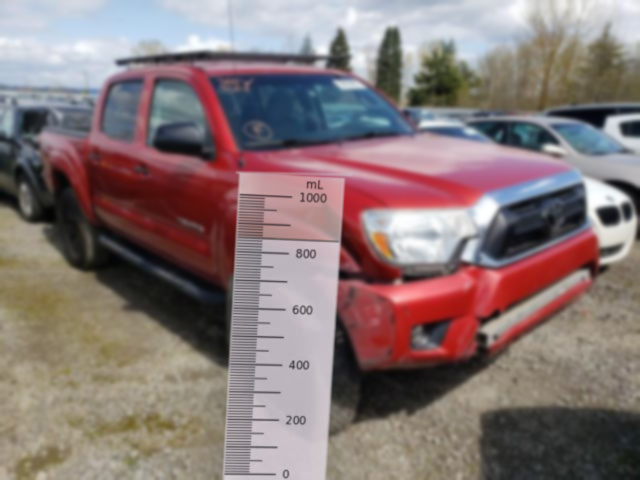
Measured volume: 850 (mL)
